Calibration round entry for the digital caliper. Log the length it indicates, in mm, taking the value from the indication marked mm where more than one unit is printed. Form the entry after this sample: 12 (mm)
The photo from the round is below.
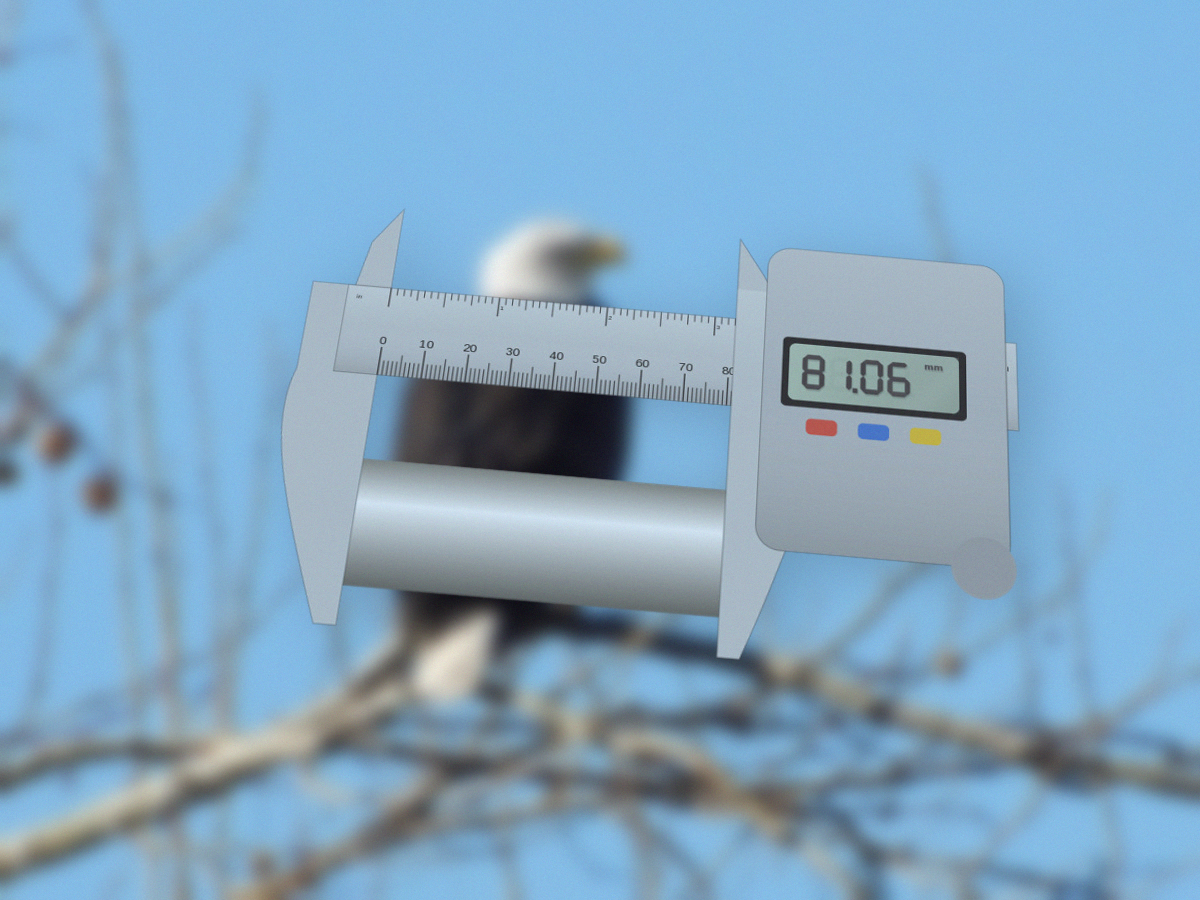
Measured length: 81.06 (mm)
